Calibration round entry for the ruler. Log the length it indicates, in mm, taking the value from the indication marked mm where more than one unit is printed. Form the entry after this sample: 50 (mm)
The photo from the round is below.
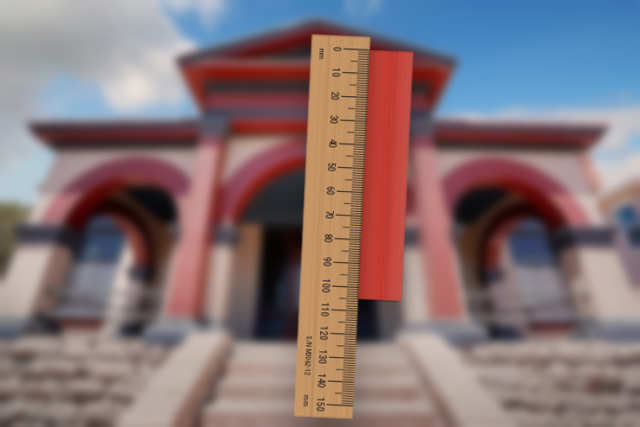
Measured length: 105 (mm)
